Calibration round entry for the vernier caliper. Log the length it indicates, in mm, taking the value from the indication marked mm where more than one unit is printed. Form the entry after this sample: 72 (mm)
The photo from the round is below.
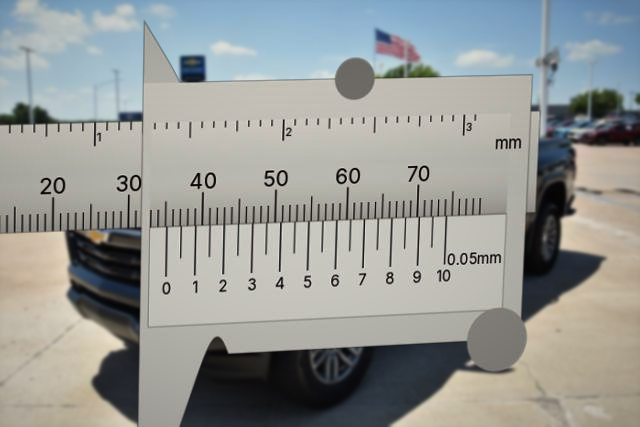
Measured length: 35.2 (mm)
